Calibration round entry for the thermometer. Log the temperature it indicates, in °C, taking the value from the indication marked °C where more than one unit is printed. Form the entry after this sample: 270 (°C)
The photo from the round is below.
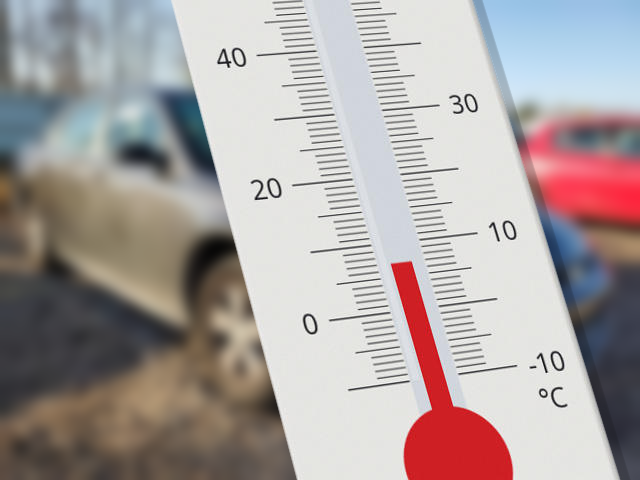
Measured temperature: 7 (°C)
